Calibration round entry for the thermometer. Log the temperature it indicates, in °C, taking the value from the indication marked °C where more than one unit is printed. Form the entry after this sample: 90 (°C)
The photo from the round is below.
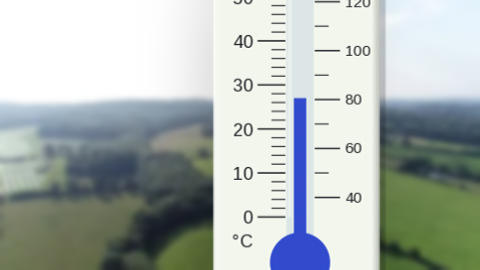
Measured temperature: 27 (°C)
